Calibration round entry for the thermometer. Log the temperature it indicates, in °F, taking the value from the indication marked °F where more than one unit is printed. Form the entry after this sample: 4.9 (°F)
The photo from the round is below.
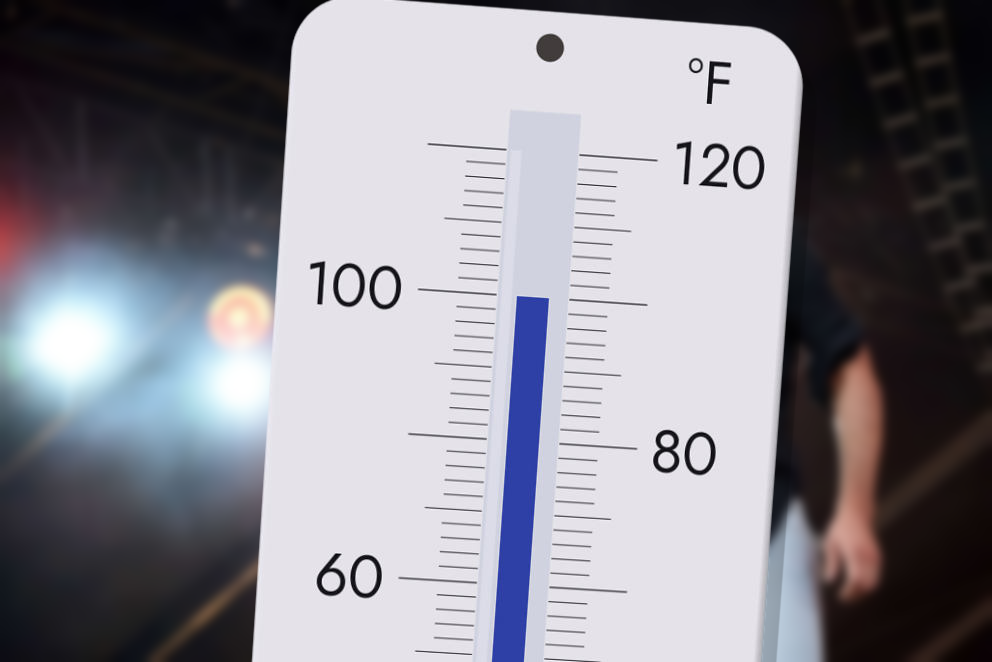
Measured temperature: 100 (°F)
